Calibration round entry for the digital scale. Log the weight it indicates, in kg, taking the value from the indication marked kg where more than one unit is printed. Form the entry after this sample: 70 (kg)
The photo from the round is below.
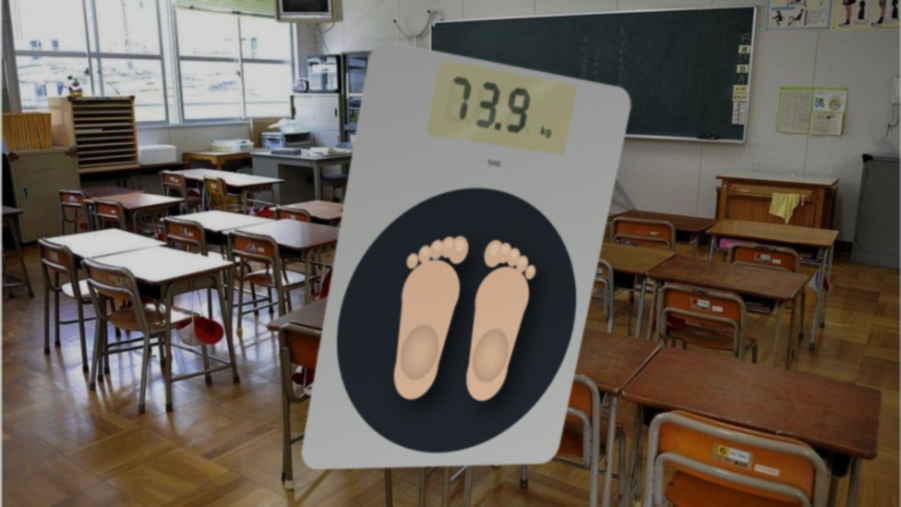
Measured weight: 73.9 (kg)
